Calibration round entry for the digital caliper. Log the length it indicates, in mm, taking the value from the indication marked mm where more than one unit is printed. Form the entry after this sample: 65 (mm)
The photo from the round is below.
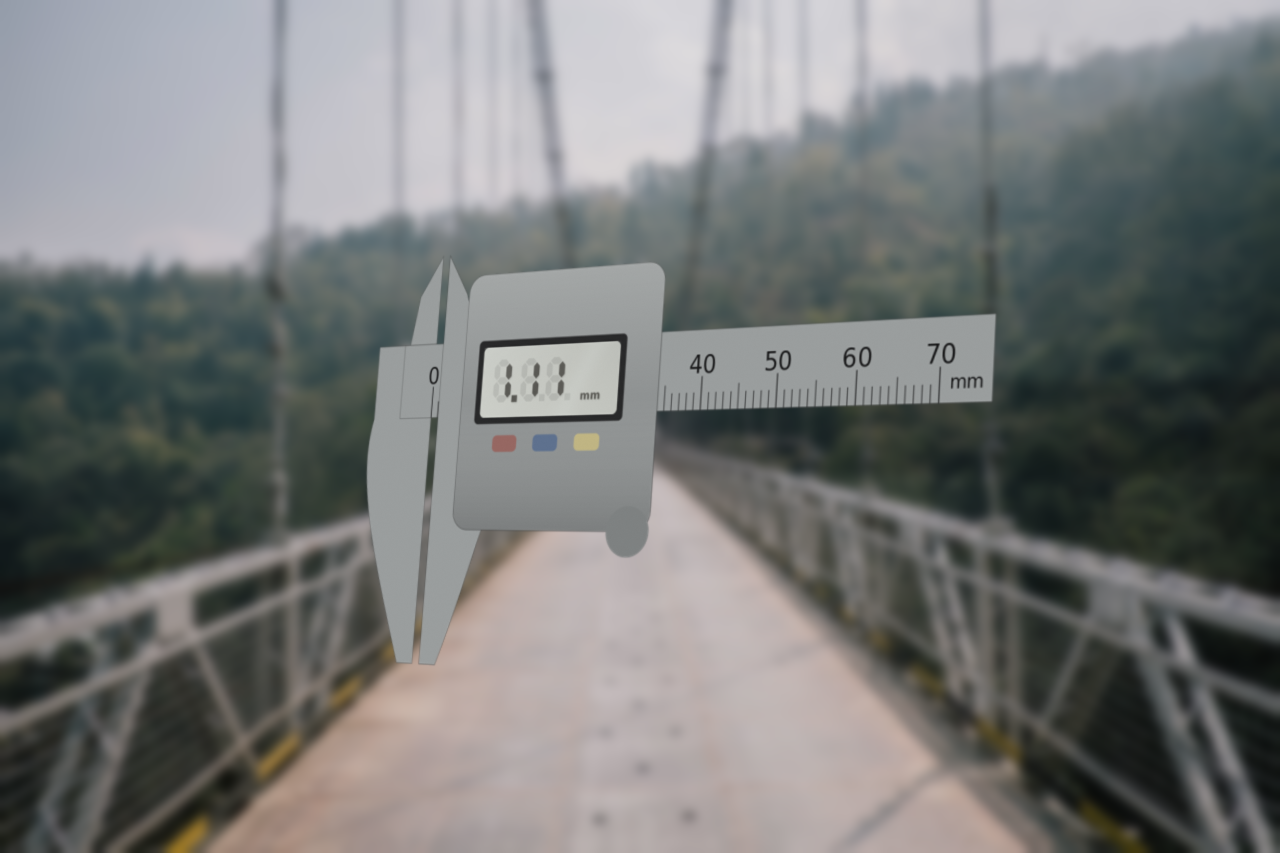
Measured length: 1.11 (mm)
